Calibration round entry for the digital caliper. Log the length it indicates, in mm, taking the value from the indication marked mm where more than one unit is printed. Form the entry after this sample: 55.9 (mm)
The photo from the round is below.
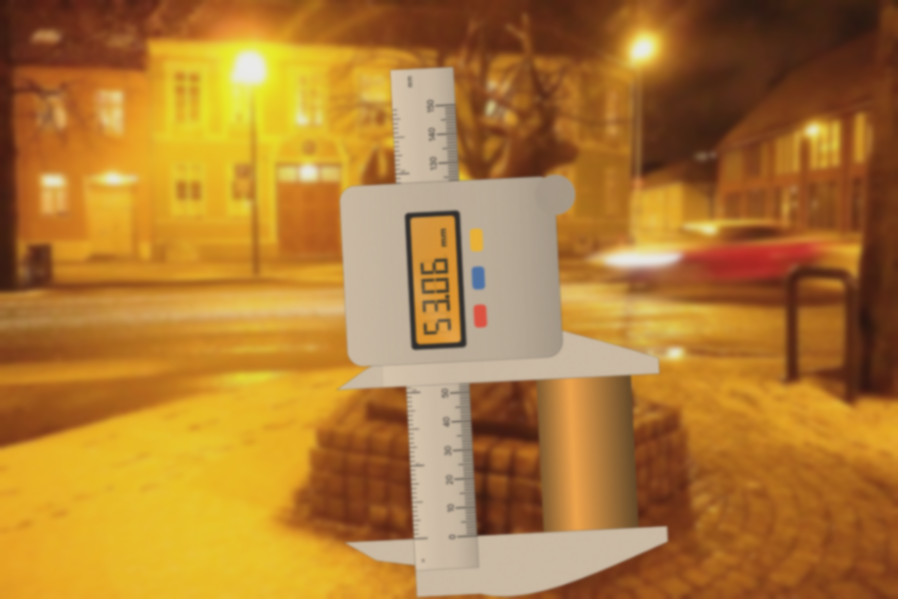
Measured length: 53.06 (mm)
